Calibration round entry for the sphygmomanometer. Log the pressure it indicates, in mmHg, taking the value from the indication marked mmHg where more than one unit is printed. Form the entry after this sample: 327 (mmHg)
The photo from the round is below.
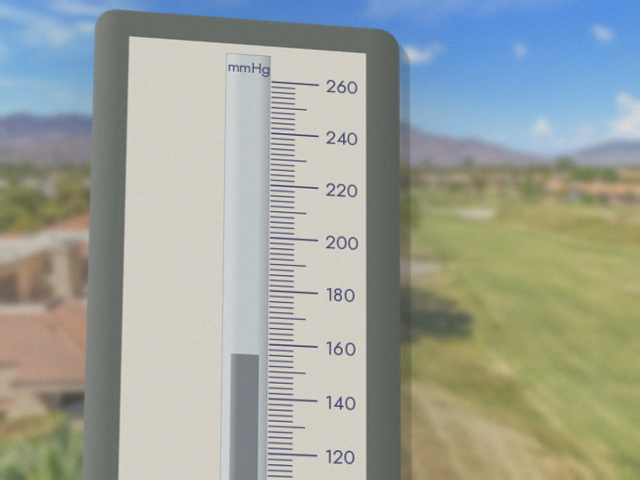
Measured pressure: 156 (mmHg)
